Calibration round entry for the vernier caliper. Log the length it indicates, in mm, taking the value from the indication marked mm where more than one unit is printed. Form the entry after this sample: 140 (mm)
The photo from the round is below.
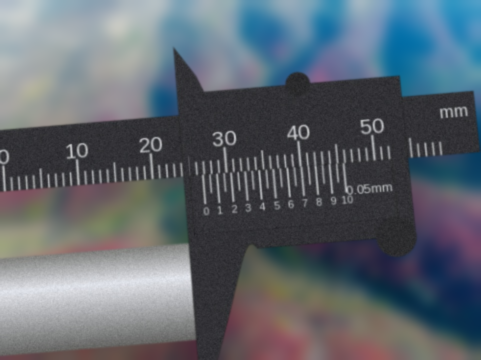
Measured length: 26.8 (mm)
